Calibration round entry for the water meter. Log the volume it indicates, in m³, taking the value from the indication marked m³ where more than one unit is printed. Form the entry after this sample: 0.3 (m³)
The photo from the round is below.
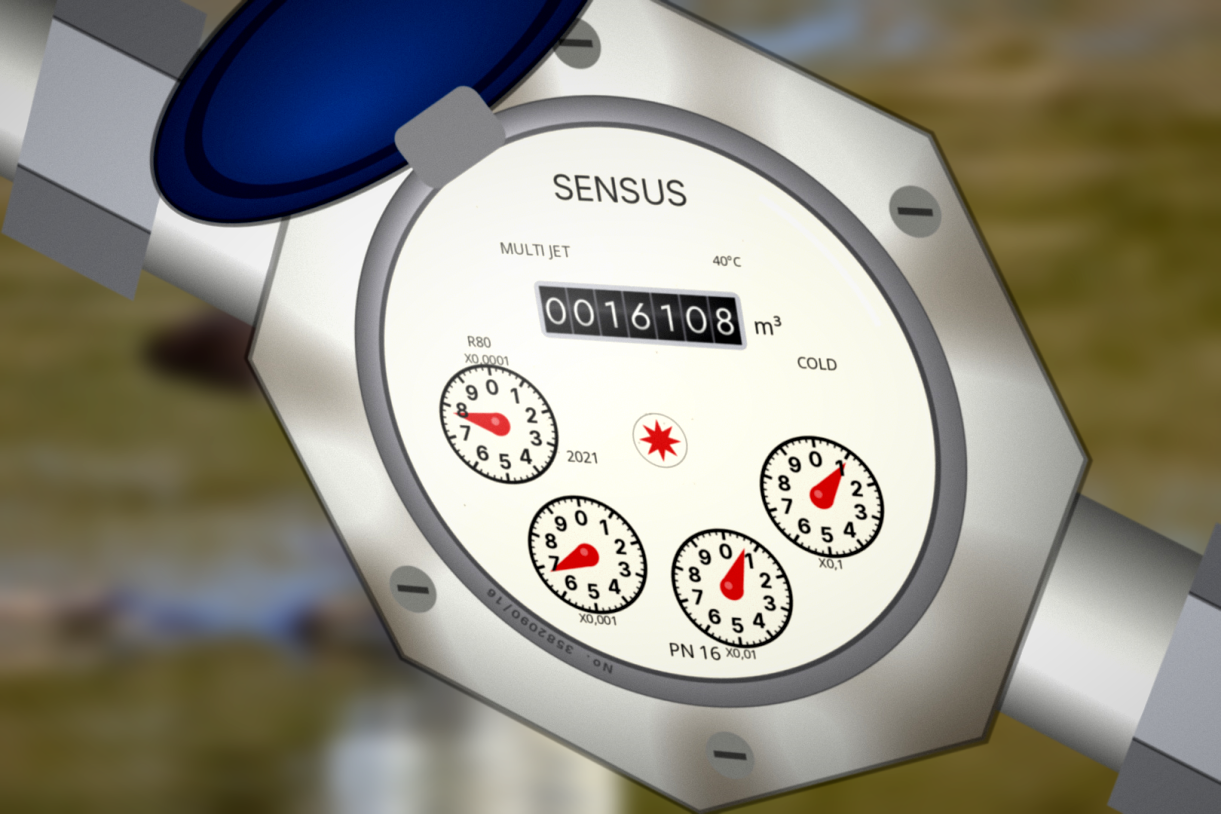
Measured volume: 16108.1067 (m³)
